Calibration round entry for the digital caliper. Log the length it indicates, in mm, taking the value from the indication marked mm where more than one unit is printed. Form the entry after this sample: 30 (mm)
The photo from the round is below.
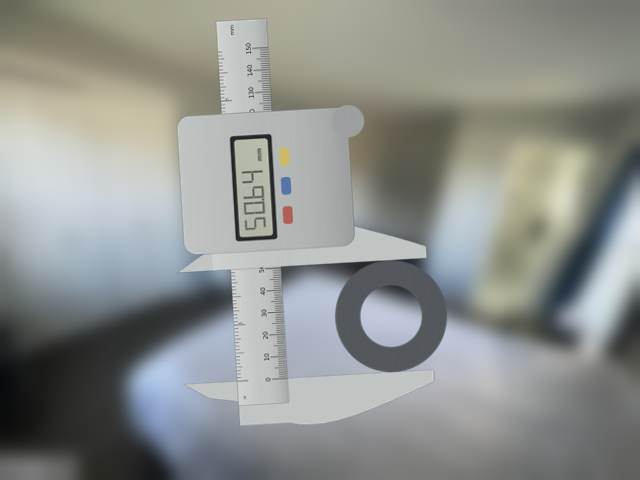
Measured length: 50.64 (mm)
